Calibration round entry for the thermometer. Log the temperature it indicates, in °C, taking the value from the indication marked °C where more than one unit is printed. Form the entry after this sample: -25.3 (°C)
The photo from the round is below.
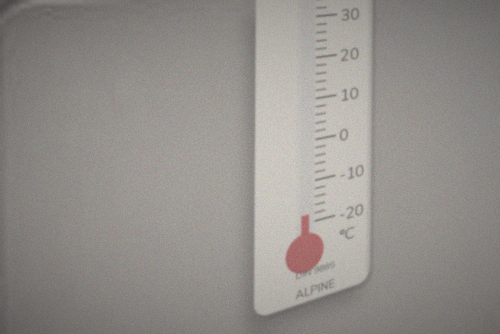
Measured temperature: -18 (°C)
